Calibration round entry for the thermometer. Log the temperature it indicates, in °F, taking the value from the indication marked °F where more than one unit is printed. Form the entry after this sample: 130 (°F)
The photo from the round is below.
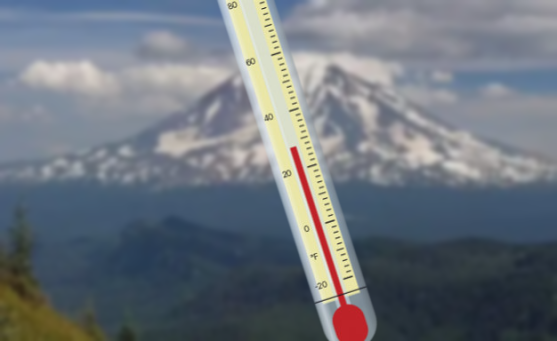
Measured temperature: 28 (°F)
